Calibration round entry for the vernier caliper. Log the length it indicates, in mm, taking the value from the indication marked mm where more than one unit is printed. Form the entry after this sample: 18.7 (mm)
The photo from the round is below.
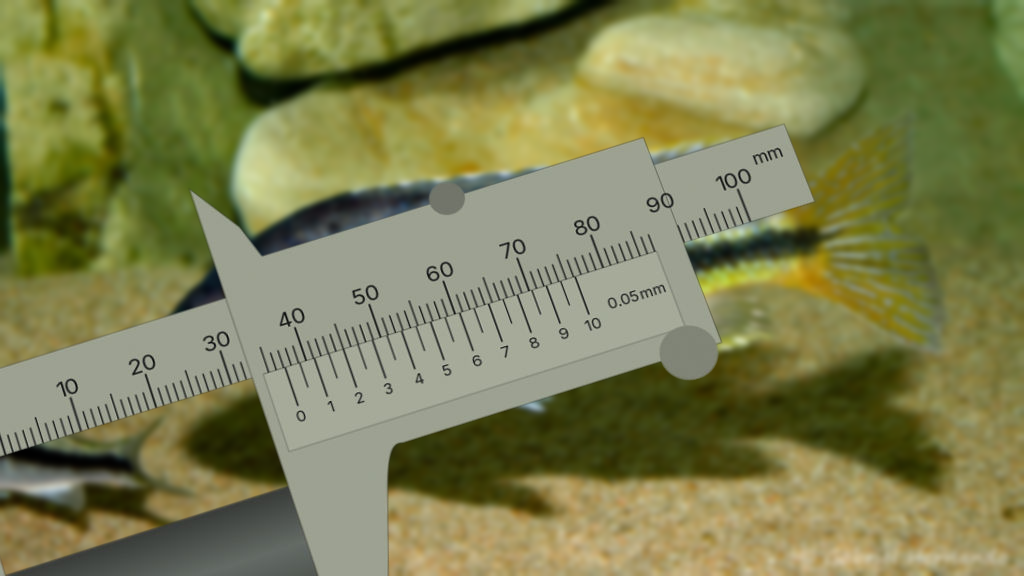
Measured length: 37.2 (mm)
